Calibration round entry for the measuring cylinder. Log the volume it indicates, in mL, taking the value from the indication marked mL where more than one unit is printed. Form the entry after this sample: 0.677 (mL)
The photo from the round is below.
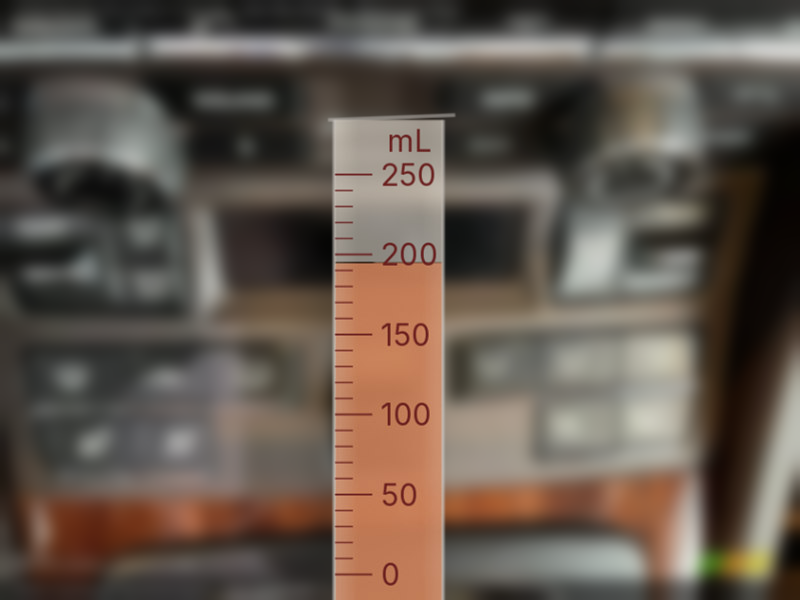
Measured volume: 195 (mL)
